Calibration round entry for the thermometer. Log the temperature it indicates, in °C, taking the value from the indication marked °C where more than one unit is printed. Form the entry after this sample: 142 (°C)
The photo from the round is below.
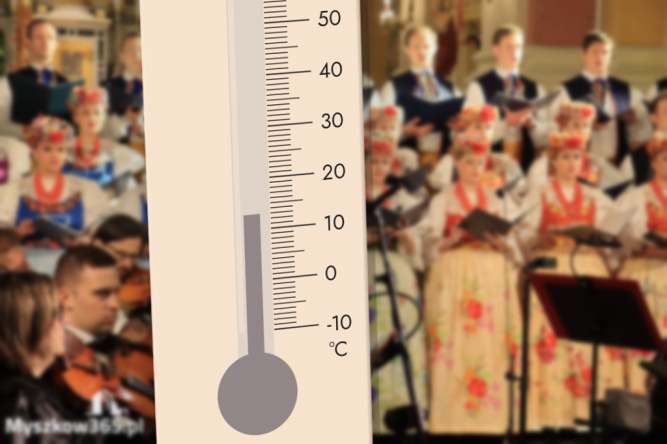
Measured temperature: 13 (°C)
